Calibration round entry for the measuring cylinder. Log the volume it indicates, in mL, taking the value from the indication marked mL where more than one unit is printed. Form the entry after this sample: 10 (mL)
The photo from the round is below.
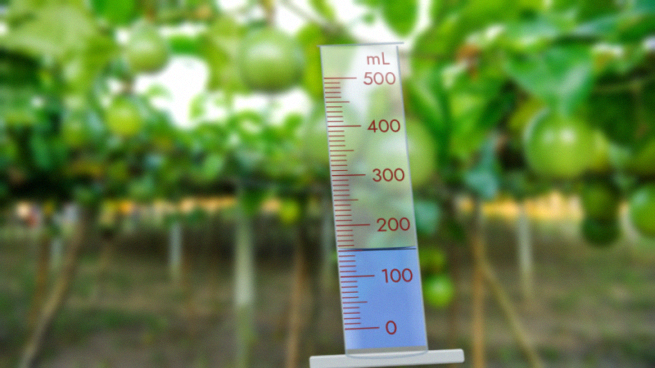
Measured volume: 150 (mL)
